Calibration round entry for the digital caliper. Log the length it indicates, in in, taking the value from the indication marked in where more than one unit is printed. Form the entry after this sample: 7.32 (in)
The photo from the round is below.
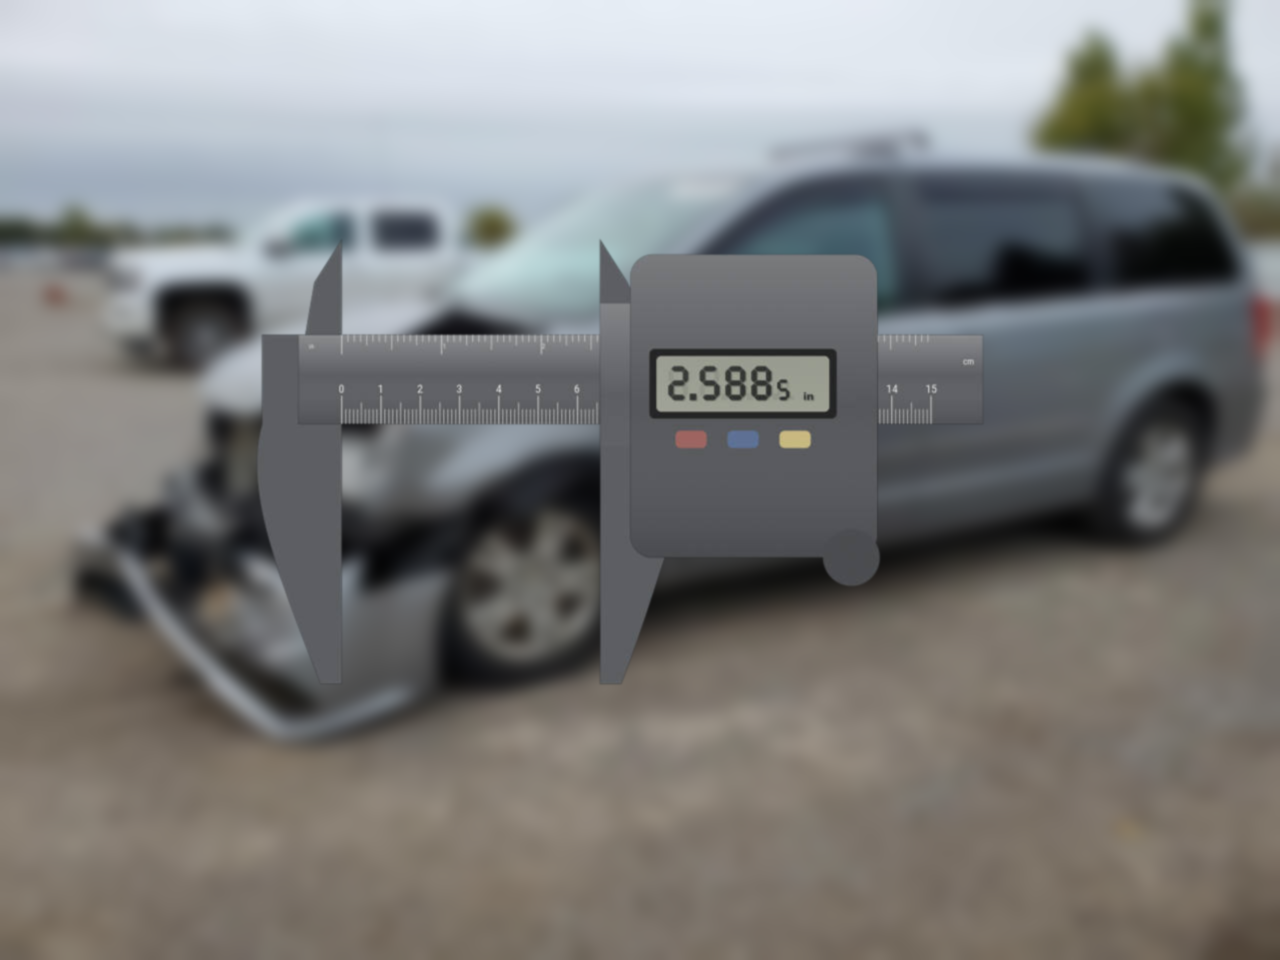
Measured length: 2.5885 (in)
